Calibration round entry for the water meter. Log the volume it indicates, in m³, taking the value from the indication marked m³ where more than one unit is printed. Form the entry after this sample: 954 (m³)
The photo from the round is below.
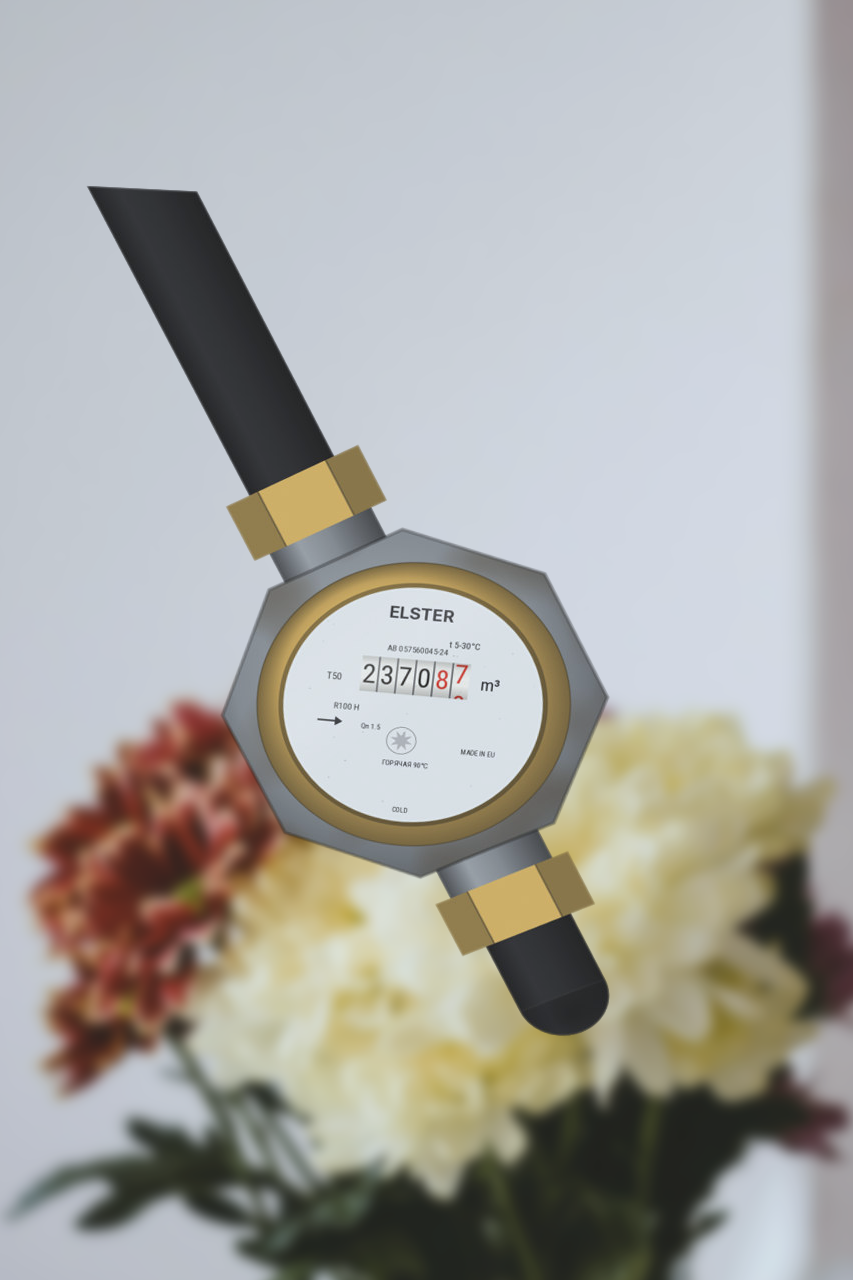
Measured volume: 2370.87 (m³)
